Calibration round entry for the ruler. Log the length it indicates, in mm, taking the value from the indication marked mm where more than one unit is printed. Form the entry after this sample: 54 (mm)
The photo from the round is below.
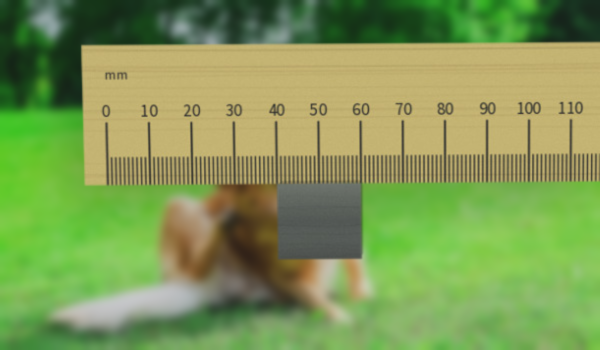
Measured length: 20 (mm)
